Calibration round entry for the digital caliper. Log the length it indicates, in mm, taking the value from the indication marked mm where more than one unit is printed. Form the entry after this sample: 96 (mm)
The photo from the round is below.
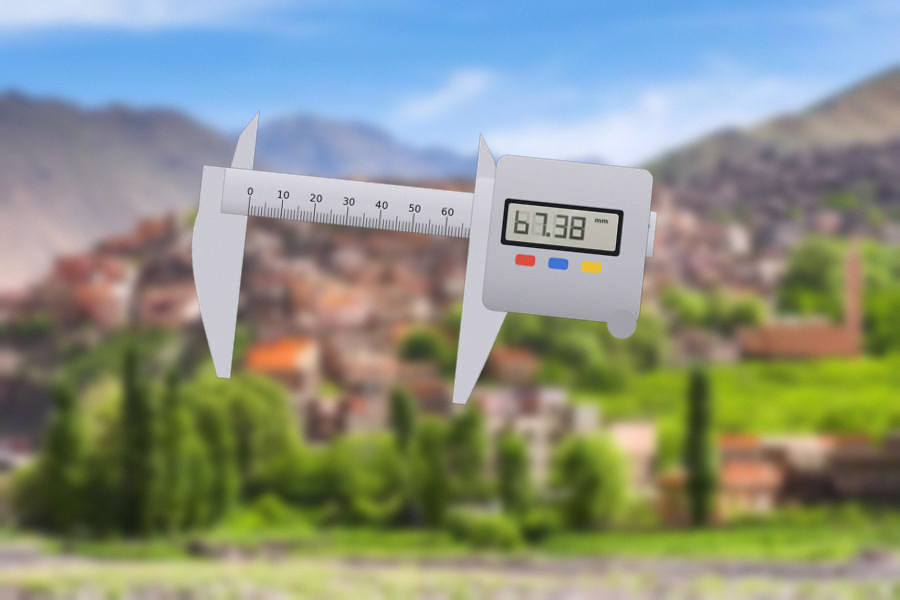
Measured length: 67.38 (mm)
